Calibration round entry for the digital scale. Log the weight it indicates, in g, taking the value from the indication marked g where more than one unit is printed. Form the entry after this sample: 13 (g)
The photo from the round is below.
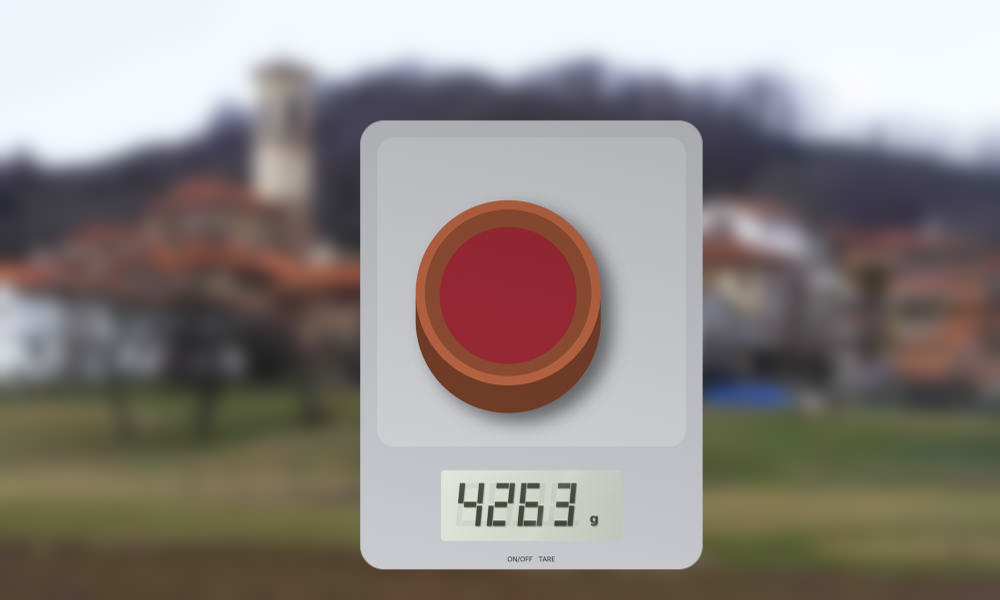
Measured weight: 4263 (g)
